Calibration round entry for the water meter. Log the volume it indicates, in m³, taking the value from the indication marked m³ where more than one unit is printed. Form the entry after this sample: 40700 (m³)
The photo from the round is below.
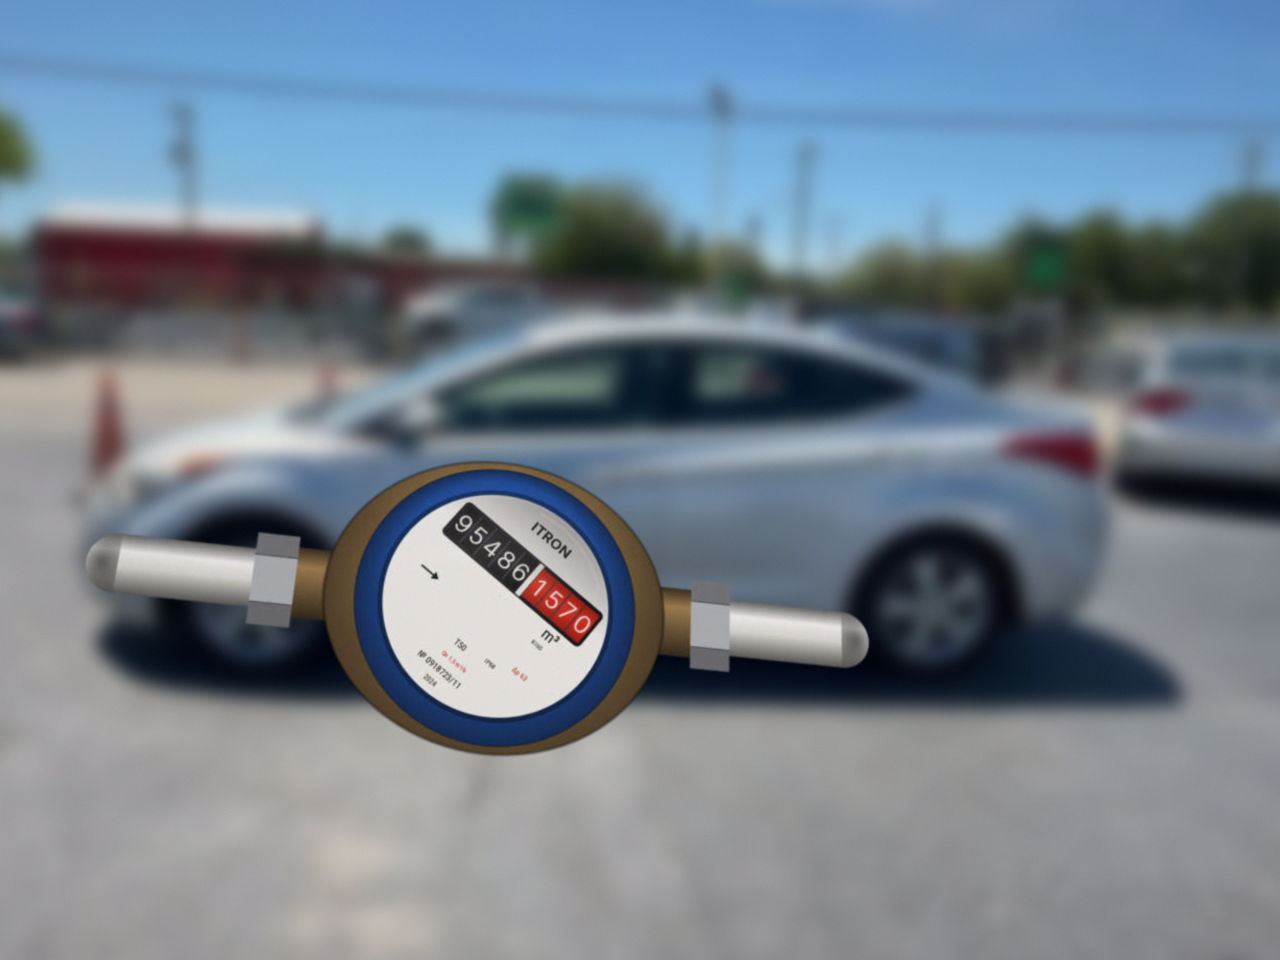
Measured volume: 95486.1570 (m³)
